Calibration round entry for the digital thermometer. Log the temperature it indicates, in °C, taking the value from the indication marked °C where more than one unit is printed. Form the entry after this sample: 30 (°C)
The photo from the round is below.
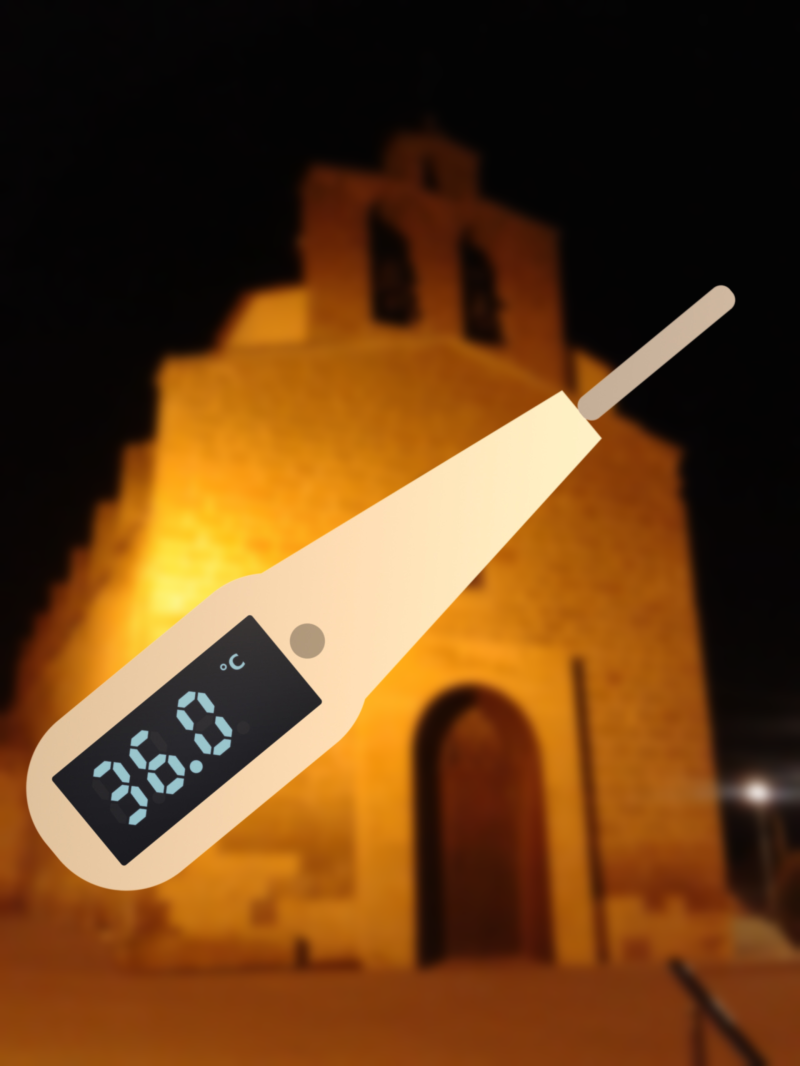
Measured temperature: 36.0 (°C)
